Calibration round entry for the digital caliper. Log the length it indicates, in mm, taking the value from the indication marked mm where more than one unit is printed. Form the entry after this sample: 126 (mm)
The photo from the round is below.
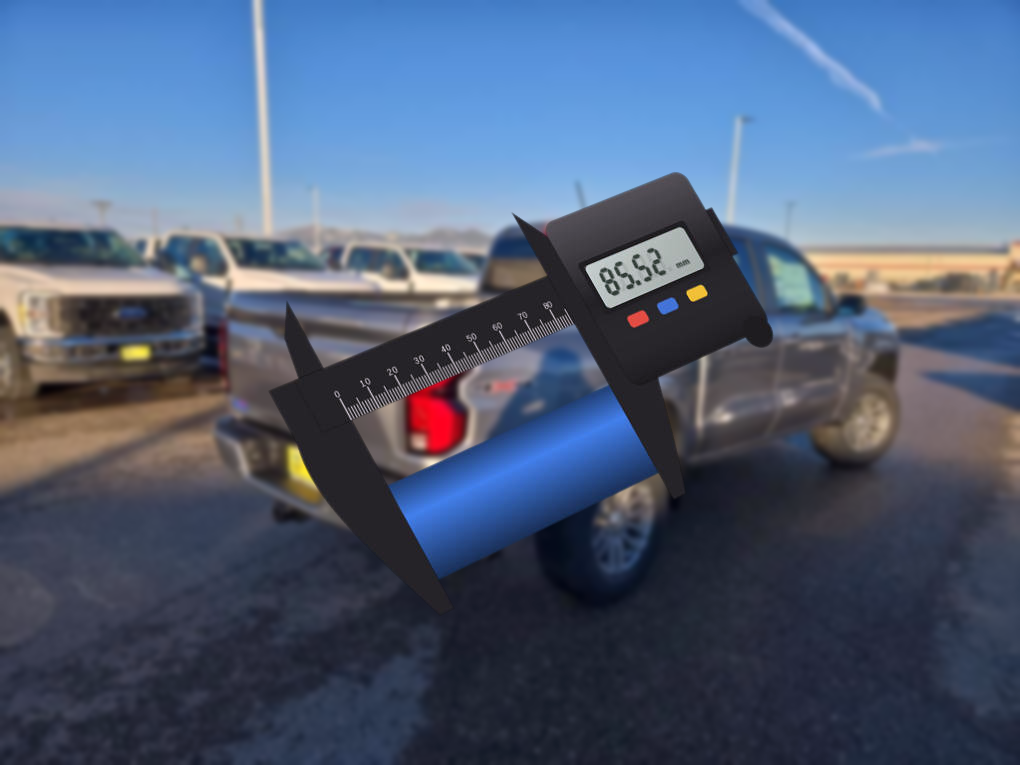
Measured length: 85.52 (mm)
